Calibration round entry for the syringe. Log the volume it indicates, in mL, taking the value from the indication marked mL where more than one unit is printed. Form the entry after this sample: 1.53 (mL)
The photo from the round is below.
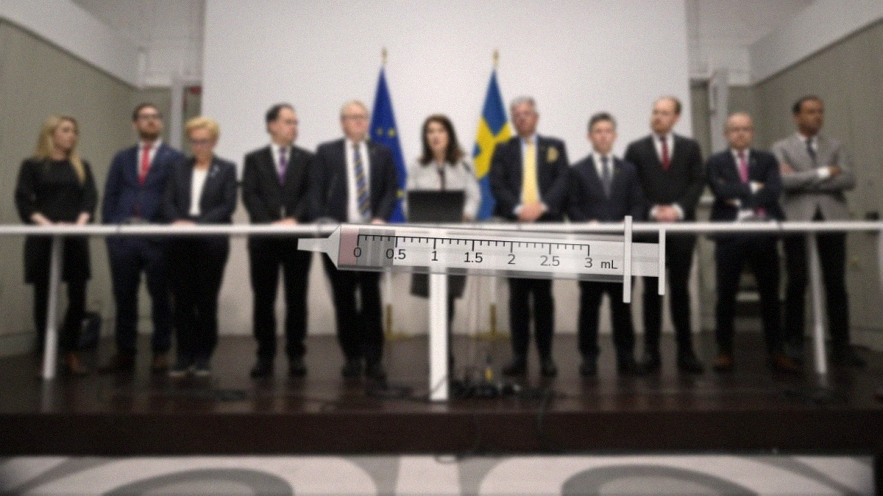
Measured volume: 0 (mL)
